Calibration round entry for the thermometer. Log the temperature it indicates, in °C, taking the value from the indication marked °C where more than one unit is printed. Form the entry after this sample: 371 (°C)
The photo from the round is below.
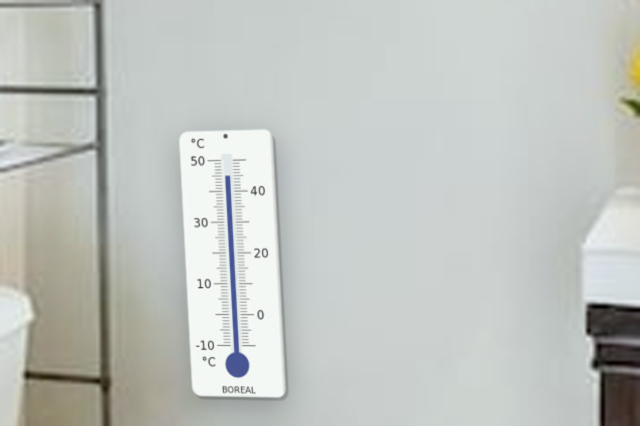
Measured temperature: 45 (°C)
